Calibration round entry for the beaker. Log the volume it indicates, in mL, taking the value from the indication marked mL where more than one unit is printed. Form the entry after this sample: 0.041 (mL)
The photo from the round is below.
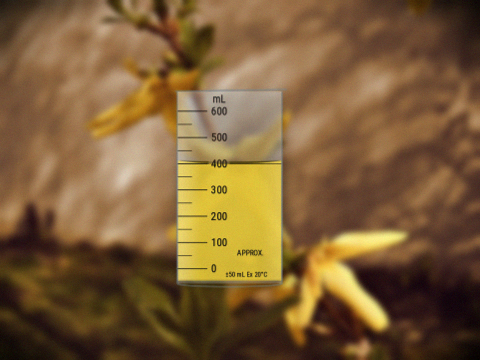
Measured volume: 400 (mL)
